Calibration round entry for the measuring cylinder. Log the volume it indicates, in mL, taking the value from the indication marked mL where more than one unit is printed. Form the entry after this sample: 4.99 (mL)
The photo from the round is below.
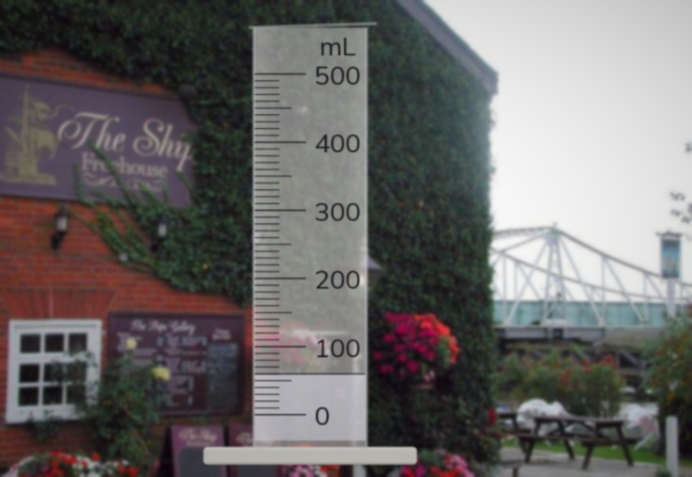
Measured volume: 60 (mL)
